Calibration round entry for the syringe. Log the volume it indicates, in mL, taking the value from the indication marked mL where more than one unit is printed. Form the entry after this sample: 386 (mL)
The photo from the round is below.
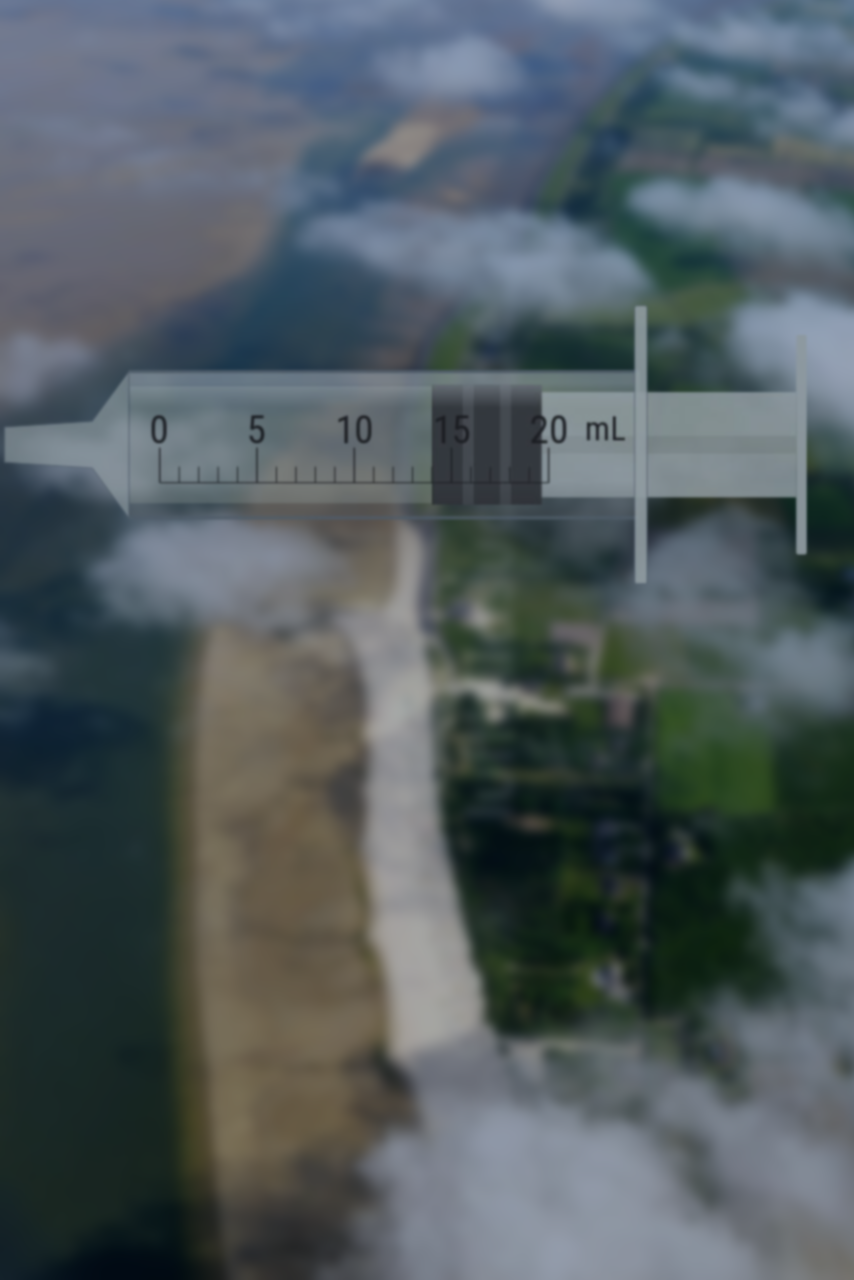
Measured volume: 14 (mL)
